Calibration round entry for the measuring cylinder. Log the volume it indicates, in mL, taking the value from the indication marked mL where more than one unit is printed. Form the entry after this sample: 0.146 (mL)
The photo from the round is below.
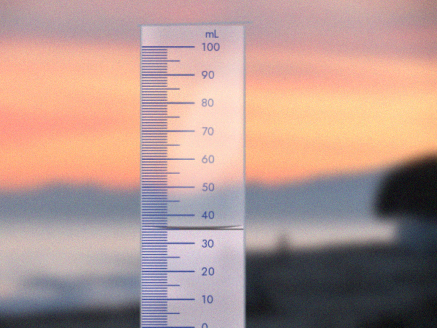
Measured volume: 35 (mL)
